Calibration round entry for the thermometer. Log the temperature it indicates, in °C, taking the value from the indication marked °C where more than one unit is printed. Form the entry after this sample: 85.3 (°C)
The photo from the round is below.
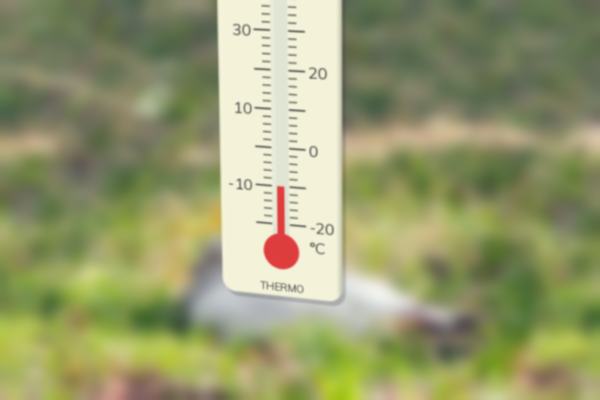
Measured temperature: -10 (°C)
